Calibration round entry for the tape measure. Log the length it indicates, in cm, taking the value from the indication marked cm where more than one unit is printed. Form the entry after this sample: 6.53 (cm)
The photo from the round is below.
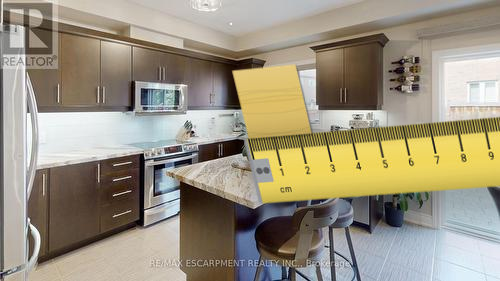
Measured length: 2.5 (cm)
